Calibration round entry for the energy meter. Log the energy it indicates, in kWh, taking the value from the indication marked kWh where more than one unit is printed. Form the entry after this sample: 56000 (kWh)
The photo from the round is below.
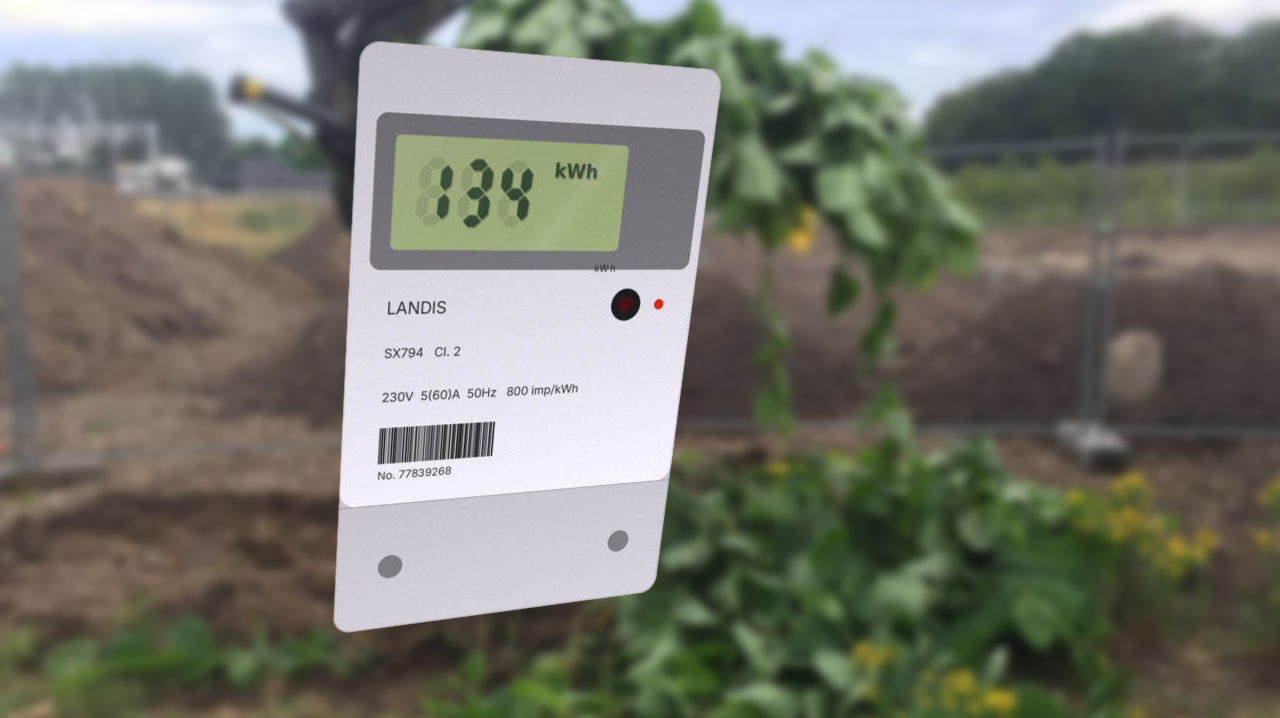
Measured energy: 134 (kWh)
